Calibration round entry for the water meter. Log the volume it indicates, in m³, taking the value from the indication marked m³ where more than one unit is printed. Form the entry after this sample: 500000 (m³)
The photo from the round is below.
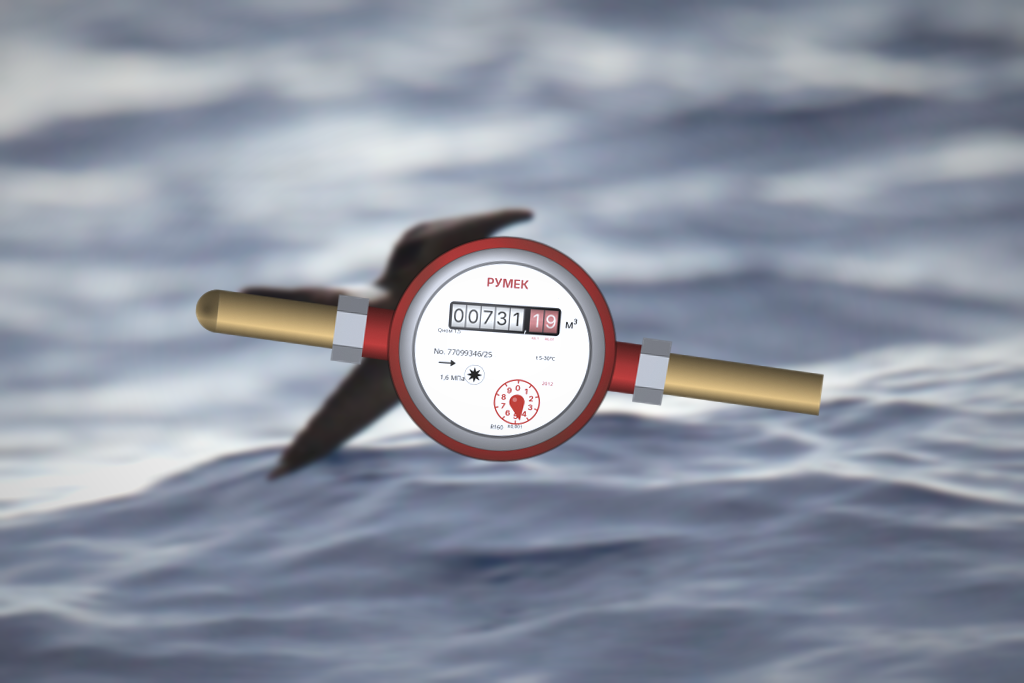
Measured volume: 731.194 (m³)
